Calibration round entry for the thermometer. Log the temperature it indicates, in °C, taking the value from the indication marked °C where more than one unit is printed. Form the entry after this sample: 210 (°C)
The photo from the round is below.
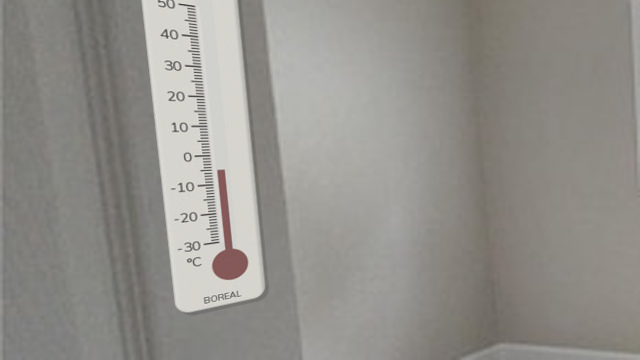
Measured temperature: -5 (°C)
